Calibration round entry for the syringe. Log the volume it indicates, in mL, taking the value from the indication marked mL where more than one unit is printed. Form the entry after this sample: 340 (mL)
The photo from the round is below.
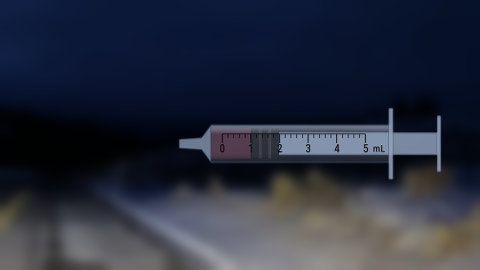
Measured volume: 1 (mL)
